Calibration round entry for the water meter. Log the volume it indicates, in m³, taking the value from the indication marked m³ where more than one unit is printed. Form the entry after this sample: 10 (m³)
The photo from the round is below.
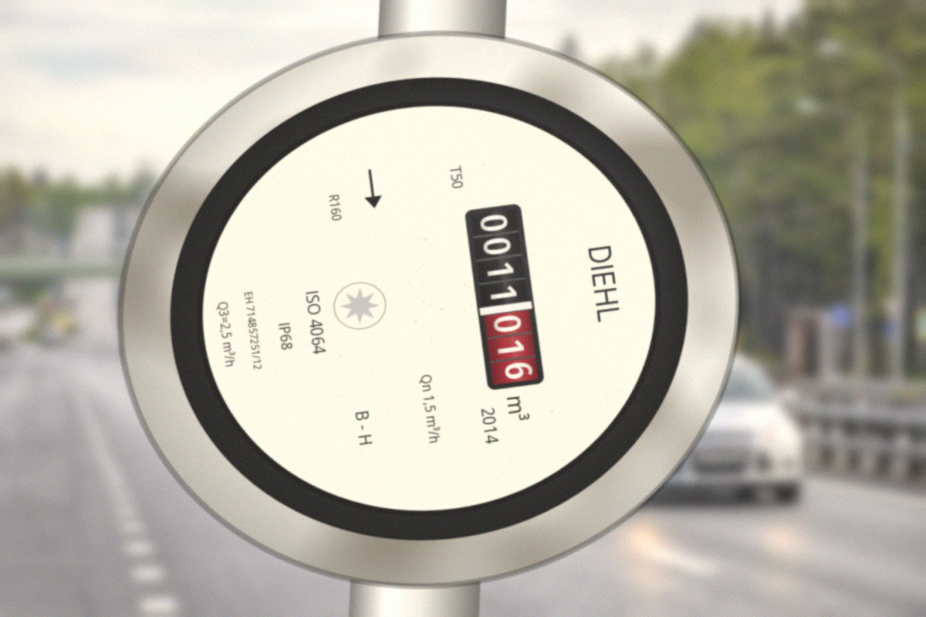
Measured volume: 11.016 (m³)
